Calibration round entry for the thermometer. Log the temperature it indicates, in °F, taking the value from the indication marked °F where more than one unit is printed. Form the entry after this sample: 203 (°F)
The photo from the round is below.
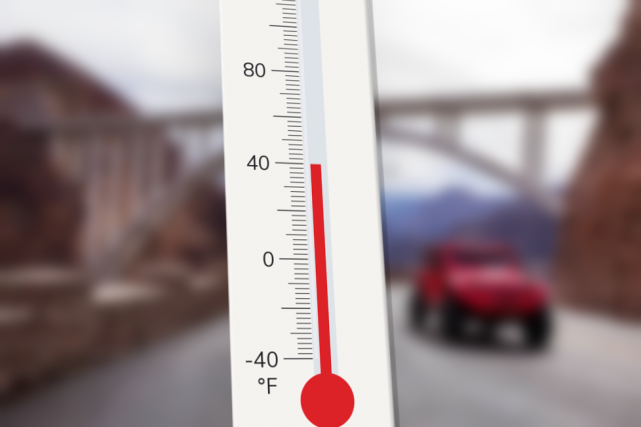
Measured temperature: 40 (°F)
